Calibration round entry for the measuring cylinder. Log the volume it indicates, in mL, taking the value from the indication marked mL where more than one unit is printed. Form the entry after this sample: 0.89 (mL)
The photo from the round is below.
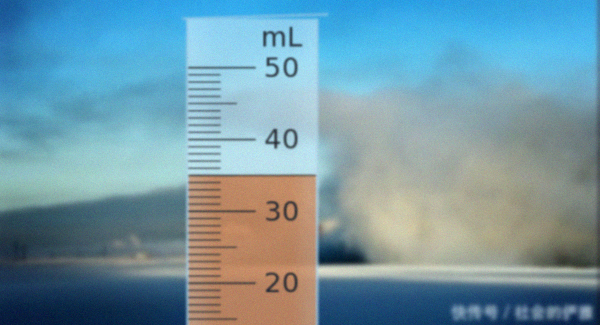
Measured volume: 35 (mL)
